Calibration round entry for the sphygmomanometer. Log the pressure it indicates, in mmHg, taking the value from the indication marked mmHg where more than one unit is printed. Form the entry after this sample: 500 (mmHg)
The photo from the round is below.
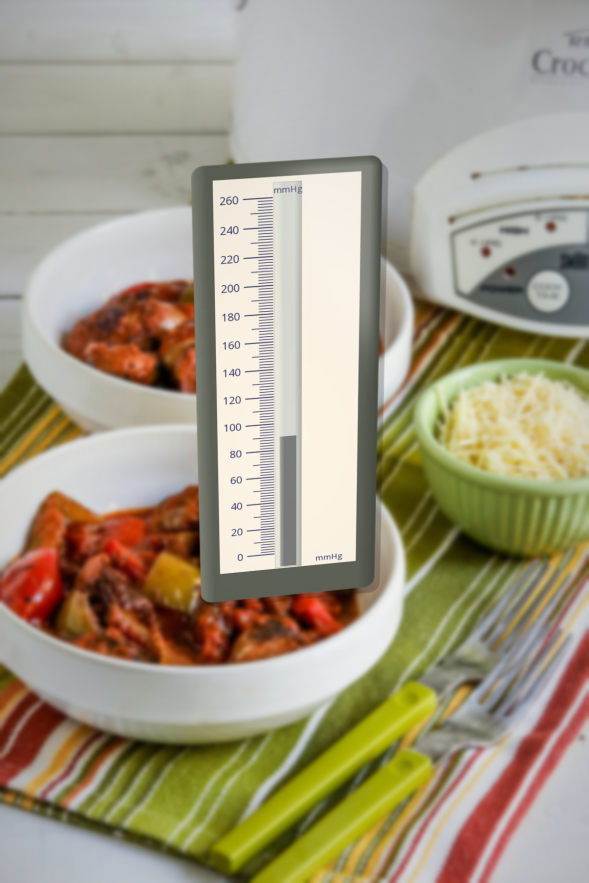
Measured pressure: 90 (mmHg)
